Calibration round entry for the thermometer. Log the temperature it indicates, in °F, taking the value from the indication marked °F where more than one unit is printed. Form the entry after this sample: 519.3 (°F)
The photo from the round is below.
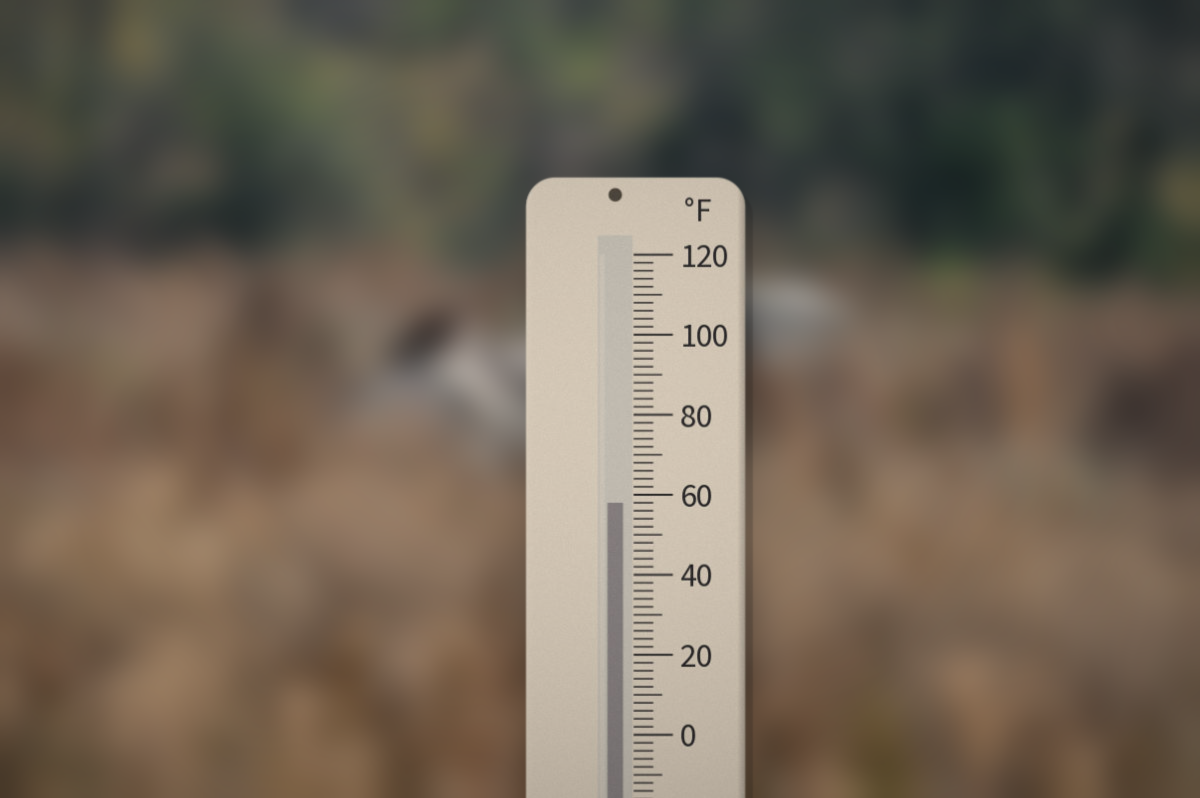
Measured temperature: 58 (°F)
